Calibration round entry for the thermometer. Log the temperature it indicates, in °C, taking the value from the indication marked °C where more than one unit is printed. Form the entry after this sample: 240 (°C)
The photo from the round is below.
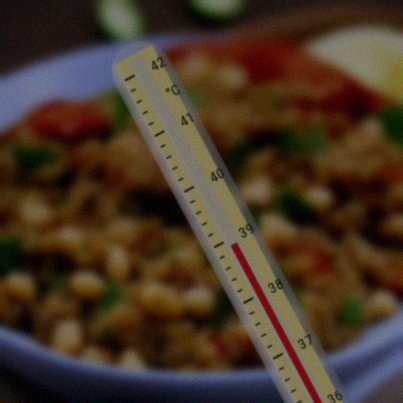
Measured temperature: 38.9 (°C)
